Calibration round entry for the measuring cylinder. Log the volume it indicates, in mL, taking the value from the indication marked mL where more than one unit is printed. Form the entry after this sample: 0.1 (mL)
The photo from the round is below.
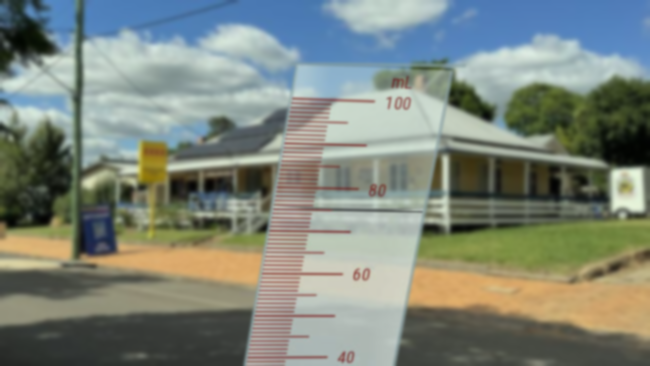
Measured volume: 75 (mL)
